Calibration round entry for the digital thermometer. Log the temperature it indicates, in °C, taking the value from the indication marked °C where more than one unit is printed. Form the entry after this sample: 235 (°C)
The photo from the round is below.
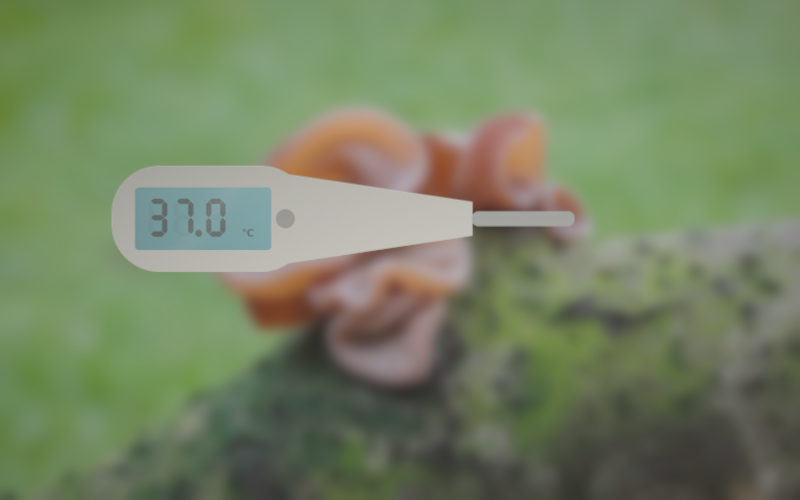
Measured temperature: 37.0 (°C)
